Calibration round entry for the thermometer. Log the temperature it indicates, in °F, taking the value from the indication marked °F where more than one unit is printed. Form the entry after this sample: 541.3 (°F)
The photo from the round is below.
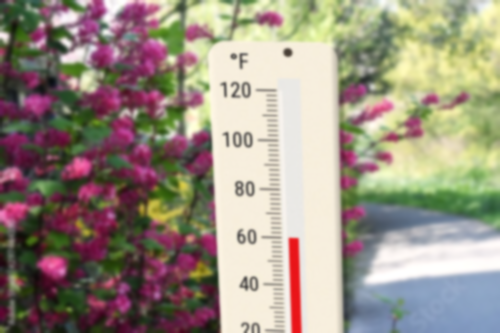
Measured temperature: 60 (°F)
